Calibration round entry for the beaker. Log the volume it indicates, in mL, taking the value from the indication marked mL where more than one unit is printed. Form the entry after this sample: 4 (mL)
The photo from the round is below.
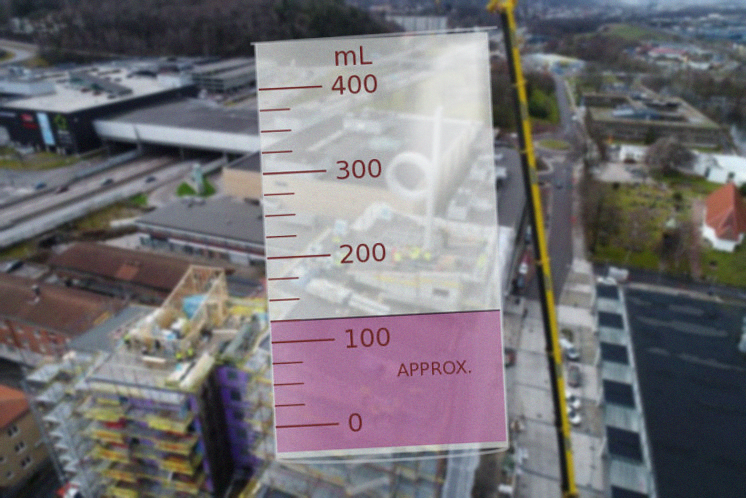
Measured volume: 125 (mL)
